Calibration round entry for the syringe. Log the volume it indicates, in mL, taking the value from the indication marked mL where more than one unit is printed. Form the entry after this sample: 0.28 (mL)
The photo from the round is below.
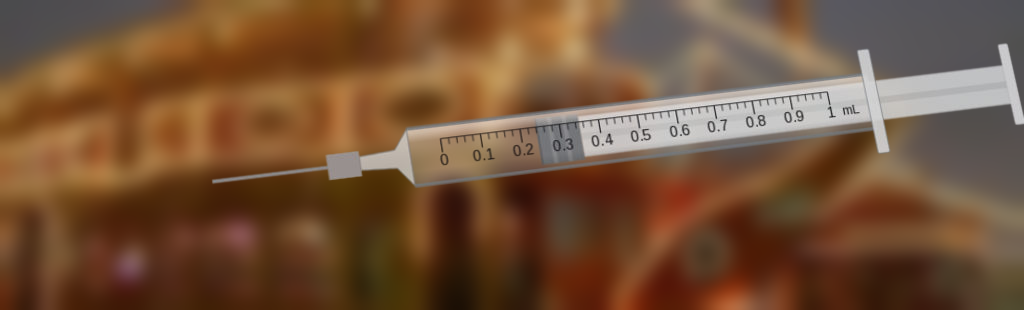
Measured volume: 0.24 (mL)
